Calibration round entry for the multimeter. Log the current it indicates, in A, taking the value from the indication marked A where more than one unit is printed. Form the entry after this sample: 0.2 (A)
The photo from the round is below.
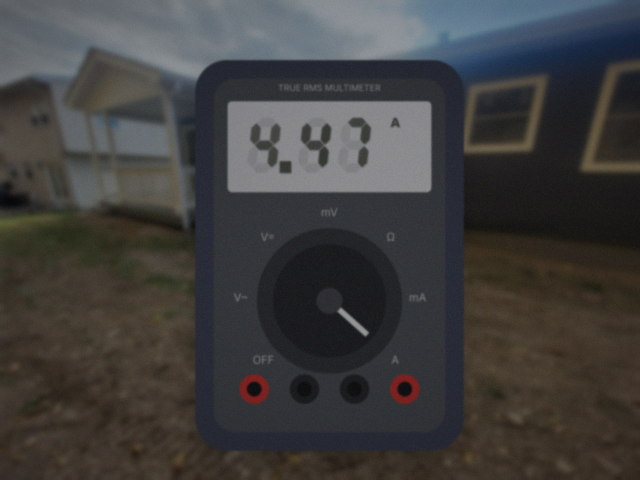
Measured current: 4.47 (A)
